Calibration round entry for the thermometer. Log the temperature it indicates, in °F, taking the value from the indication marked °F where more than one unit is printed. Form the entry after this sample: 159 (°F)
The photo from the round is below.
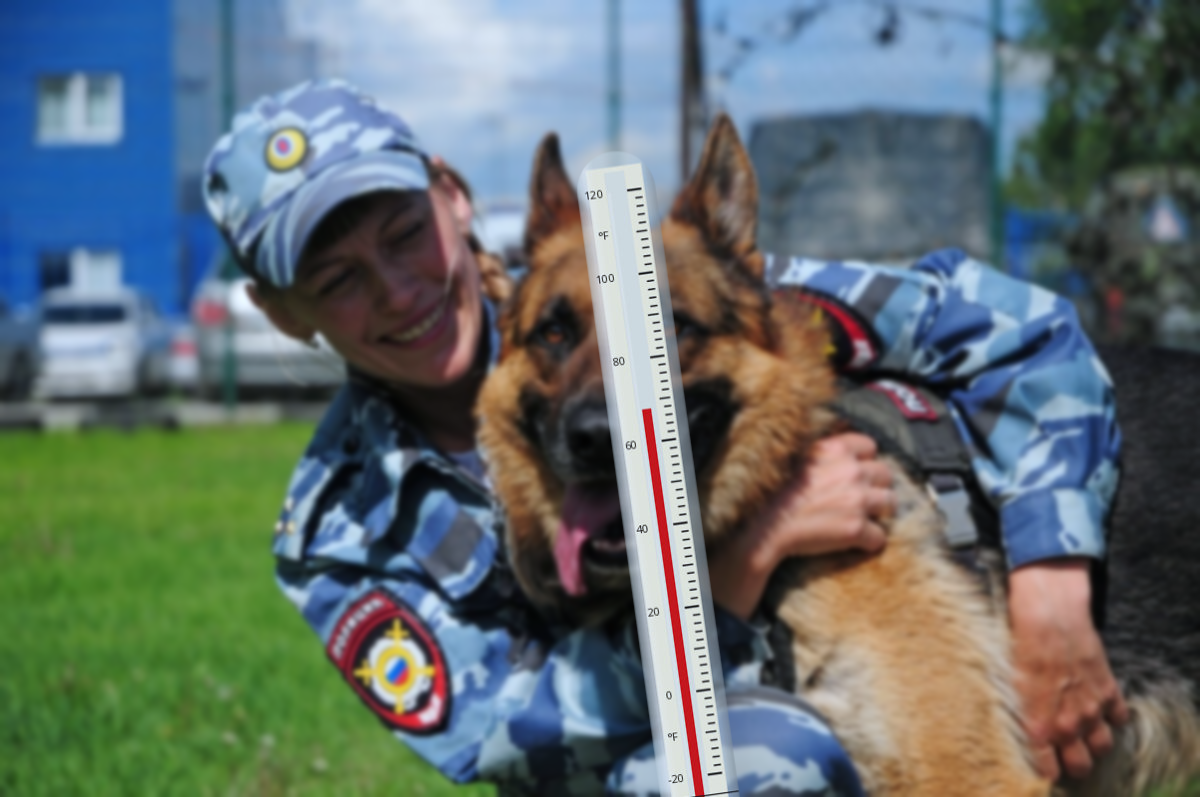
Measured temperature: 68 (°F)
